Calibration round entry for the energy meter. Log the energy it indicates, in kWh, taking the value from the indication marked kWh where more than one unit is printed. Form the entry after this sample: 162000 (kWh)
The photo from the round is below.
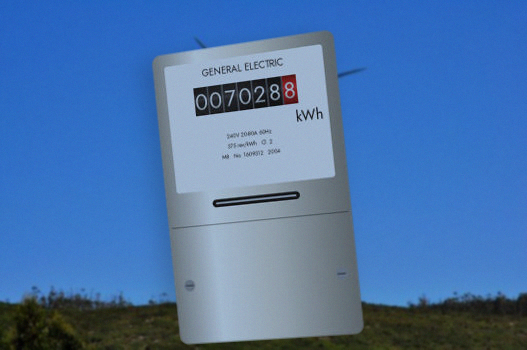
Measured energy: 7028.8 (kWh)
